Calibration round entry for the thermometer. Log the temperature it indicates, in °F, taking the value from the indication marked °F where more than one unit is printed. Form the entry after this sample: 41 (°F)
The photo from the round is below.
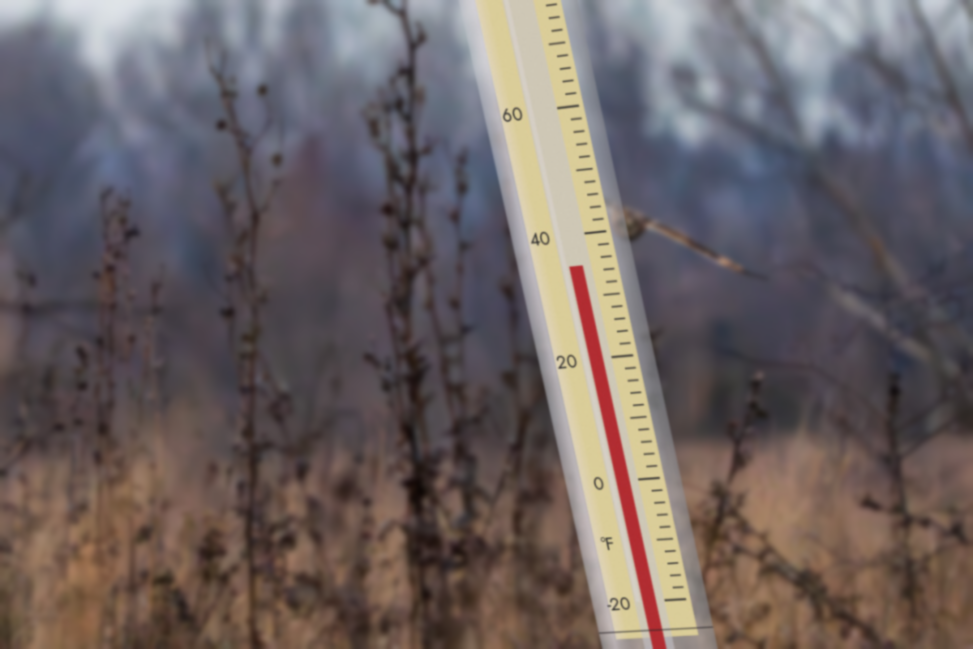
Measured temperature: 35 (°F)
